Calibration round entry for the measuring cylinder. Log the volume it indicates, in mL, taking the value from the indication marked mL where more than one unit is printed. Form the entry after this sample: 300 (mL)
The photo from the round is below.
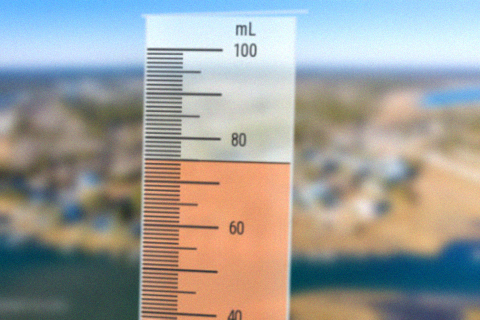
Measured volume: 75 (mL)
